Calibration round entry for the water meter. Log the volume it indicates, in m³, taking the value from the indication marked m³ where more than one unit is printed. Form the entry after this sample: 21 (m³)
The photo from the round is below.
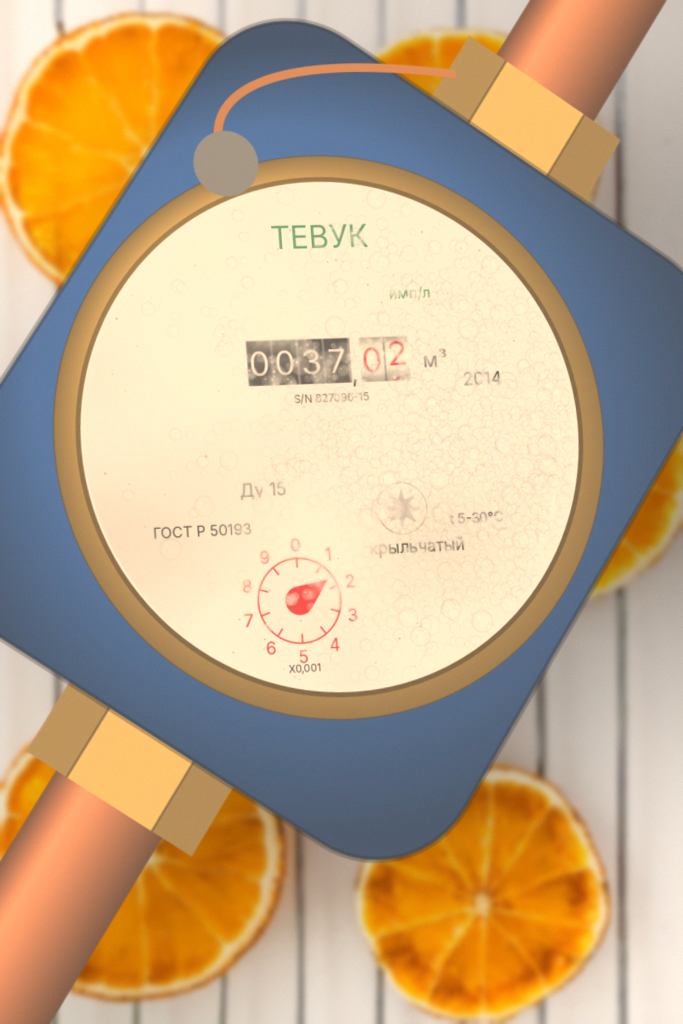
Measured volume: 37.021 (m³)
